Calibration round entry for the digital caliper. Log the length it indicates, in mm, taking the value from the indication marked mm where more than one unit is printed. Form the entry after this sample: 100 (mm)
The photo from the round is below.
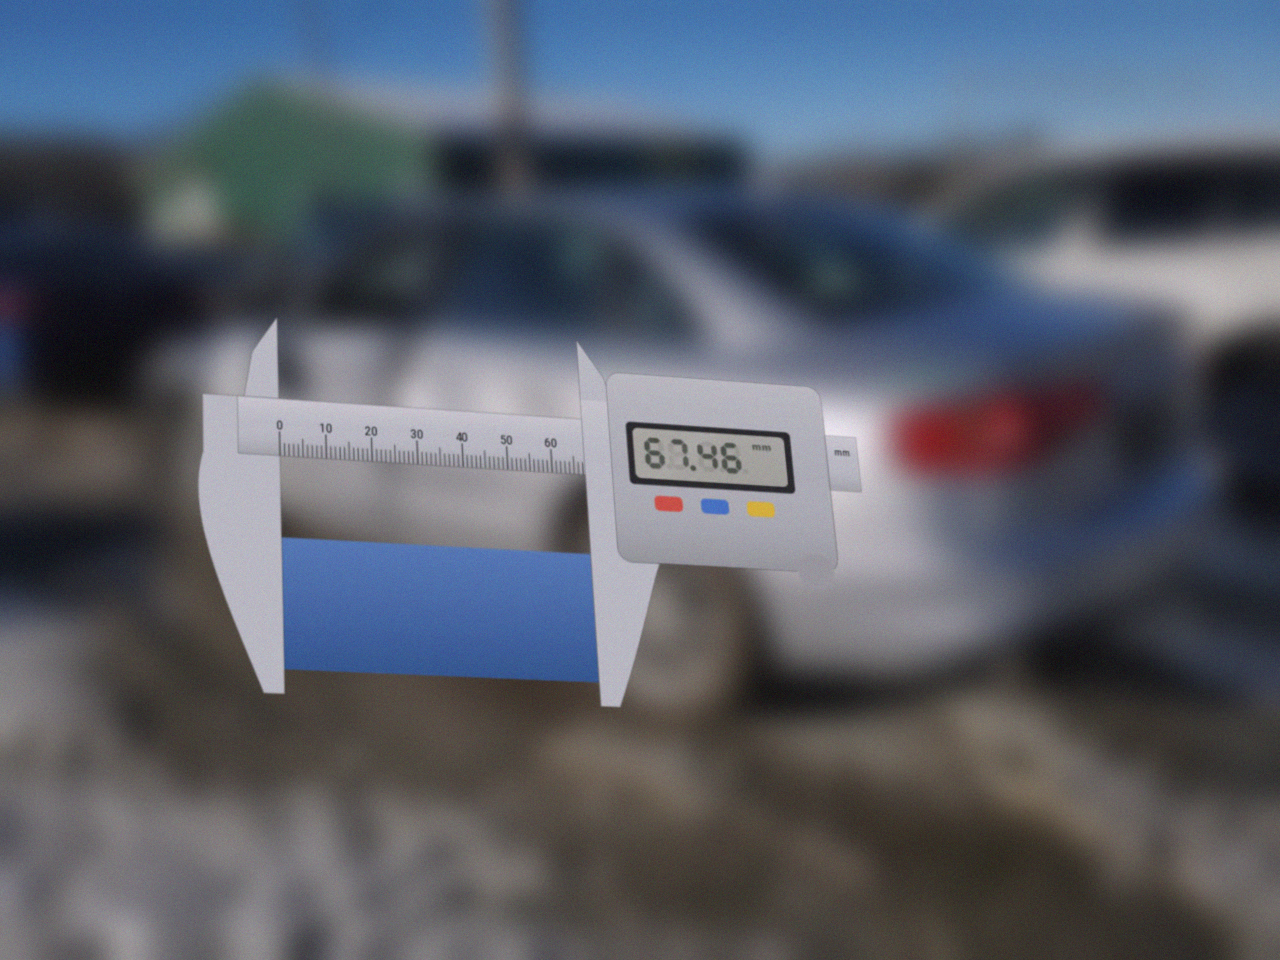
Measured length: 67.46 (mm)
